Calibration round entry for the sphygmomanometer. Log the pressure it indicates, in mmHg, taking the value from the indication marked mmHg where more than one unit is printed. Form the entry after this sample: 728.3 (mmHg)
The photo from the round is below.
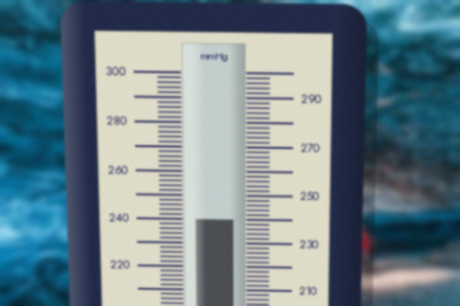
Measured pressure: 240 (mmHg)
